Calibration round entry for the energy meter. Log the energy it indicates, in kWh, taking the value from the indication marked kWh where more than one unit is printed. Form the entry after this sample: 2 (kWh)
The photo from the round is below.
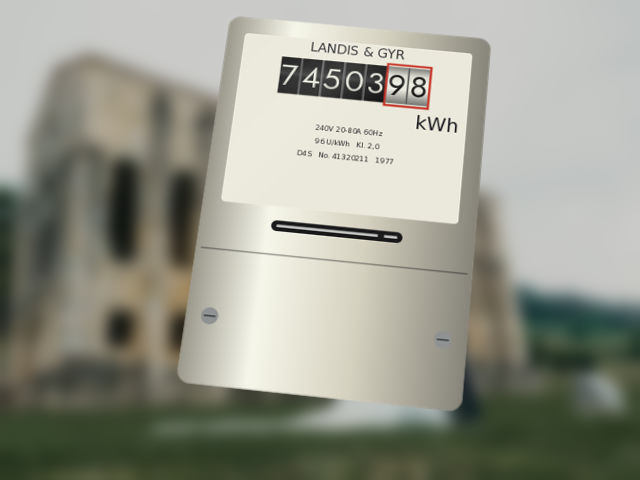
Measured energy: 74503.98 (kWh)
